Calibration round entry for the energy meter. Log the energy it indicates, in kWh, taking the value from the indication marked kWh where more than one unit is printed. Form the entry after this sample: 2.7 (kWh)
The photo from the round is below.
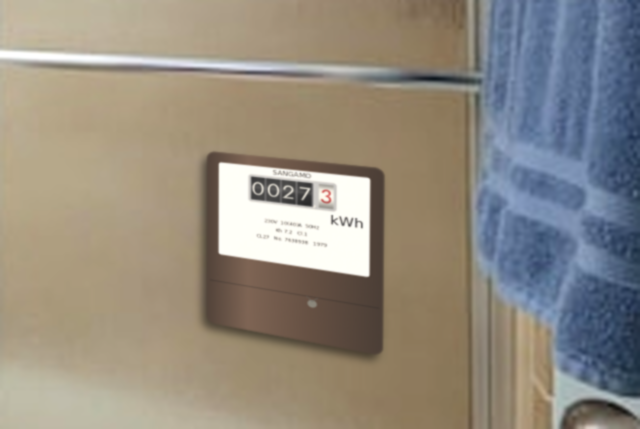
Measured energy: 27.3 (kWh)
